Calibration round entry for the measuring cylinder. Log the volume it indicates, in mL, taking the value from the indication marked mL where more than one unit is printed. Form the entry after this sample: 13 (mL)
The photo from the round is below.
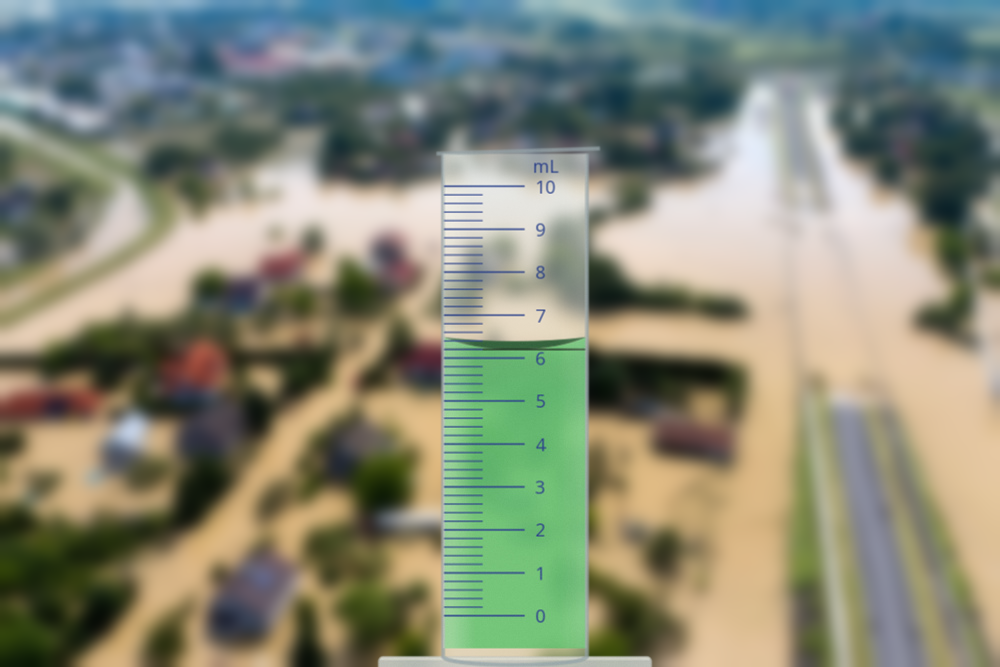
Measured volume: 6.2 (mL)
